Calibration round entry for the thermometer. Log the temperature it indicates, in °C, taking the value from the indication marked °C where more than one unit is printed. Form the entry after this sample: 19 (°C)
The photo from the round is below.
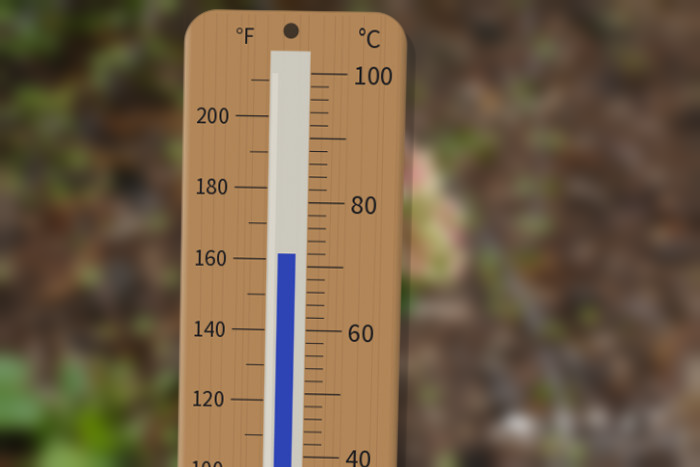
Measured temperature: 72 (°C)
